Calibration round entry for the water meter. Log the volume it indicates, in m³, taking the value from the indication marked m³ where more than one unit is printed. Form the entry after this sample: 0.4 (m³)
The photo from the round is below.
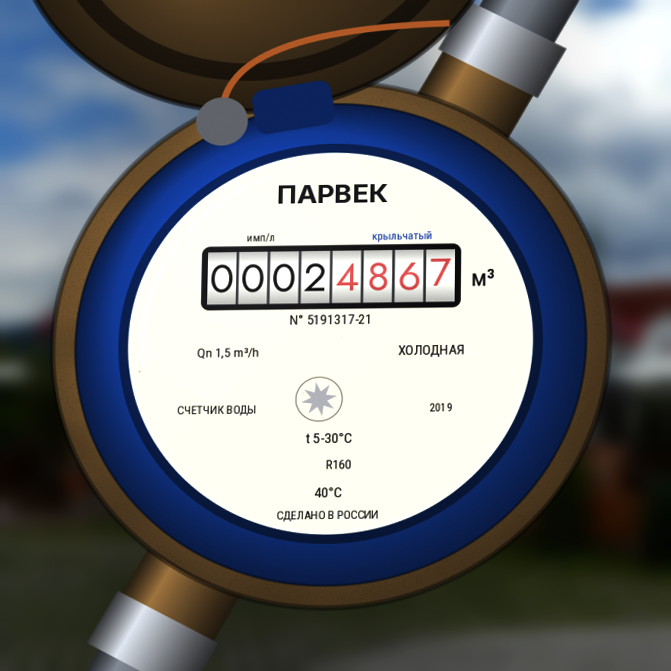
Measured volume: 2.4867 (m³)
